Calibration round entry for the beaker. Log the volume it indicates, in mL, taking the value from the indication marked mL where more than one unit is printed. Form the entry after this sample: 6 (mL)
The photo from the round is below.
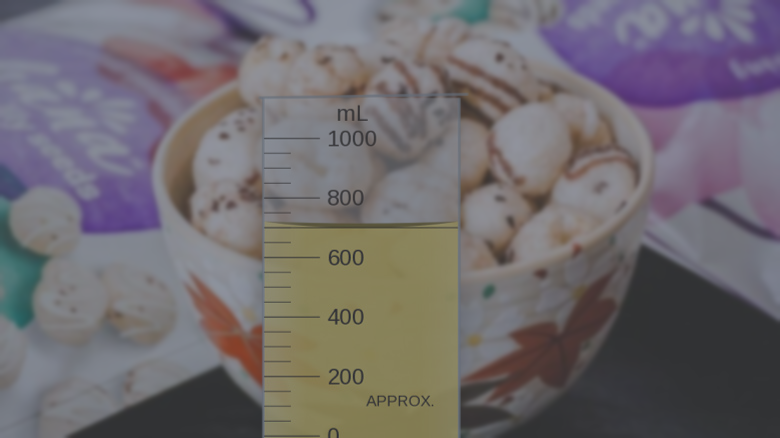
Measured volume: 700 (mL)
